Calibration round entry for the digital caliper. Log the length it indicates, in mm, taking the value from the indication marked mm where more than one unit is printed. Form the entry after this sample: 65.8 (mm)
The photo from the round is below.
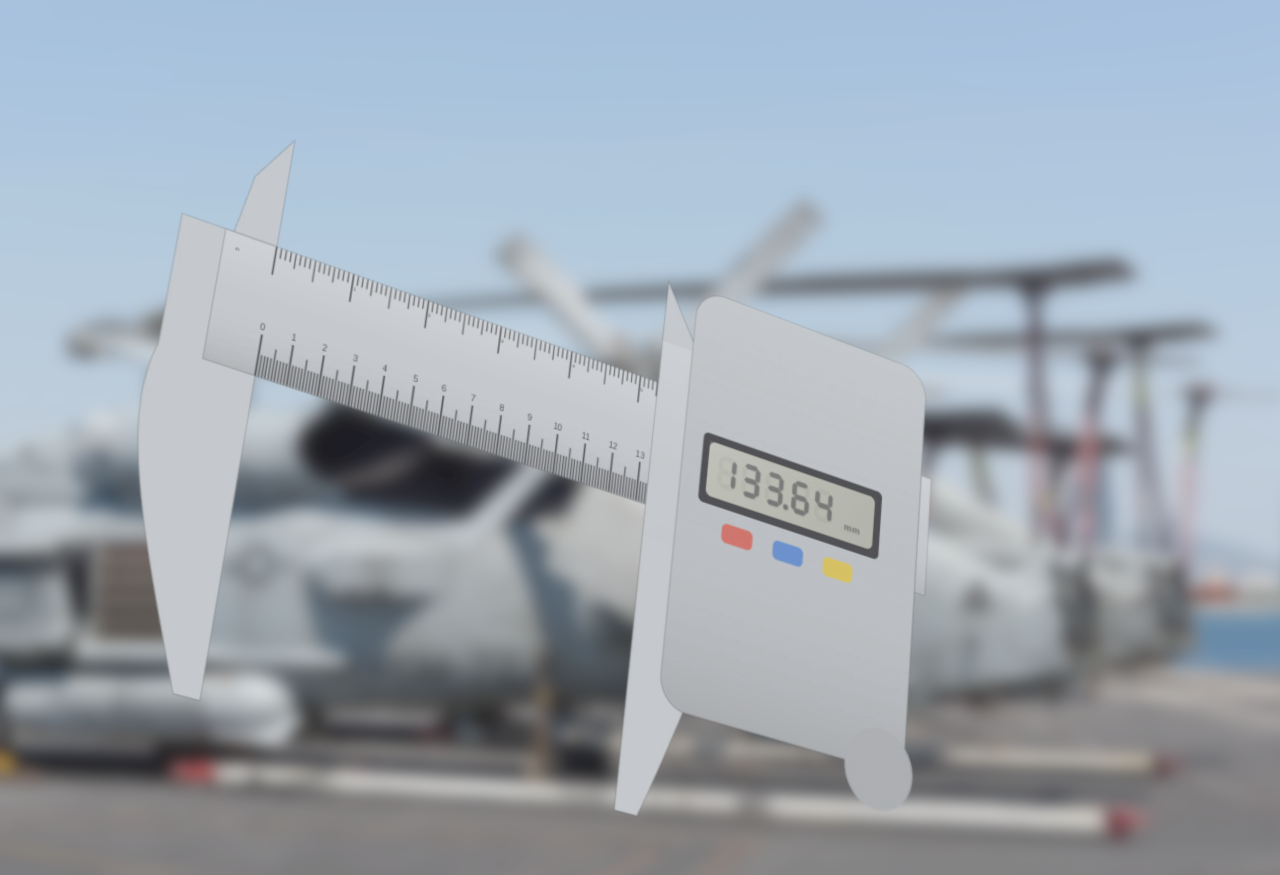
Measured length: 133.64 (mm)
